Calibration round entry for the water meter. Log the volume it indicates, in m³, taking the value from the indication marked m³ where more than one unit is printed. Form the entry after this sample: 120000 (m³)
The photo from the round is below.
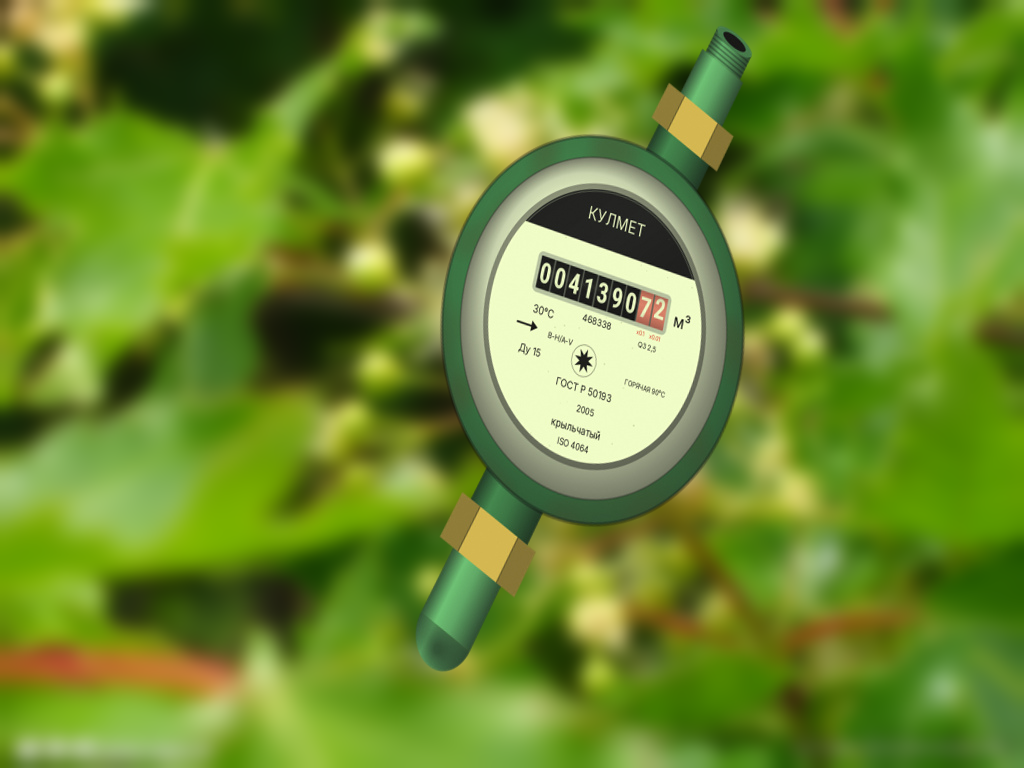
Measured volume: 41390.72 (m³)
